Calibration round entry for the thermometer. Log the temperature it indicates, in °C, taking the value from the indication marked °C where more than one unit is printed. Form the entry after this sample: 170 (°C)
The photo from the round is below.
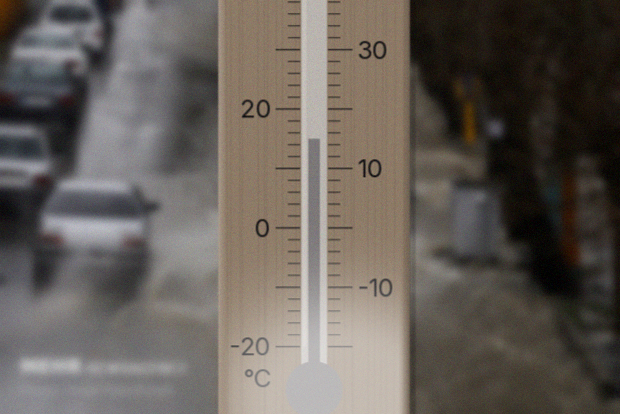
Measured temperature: 15 (°C)
